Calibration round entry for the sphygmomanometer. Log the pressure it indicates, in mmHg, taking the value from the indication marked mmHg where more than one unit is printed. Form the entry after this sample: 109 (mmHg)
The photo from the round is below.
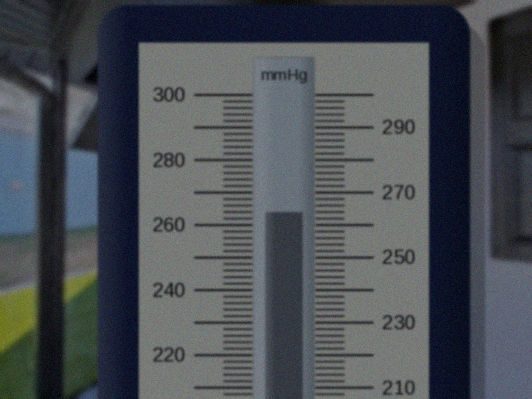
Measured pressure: 264 (mmHg)
